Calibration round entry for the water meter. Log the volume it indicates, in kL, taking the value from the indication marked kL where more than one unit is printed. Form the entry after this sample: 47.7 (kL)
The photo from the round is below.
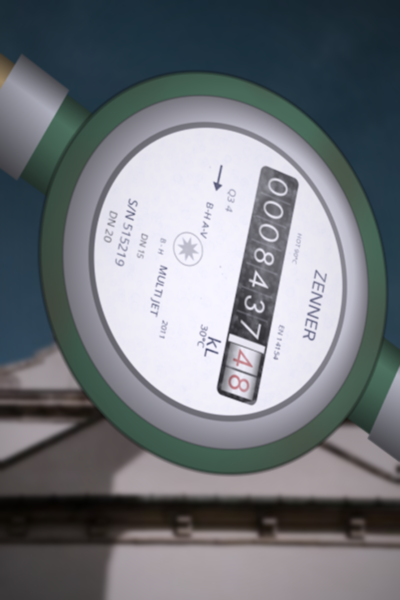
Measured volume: 8437.48 (kL)
